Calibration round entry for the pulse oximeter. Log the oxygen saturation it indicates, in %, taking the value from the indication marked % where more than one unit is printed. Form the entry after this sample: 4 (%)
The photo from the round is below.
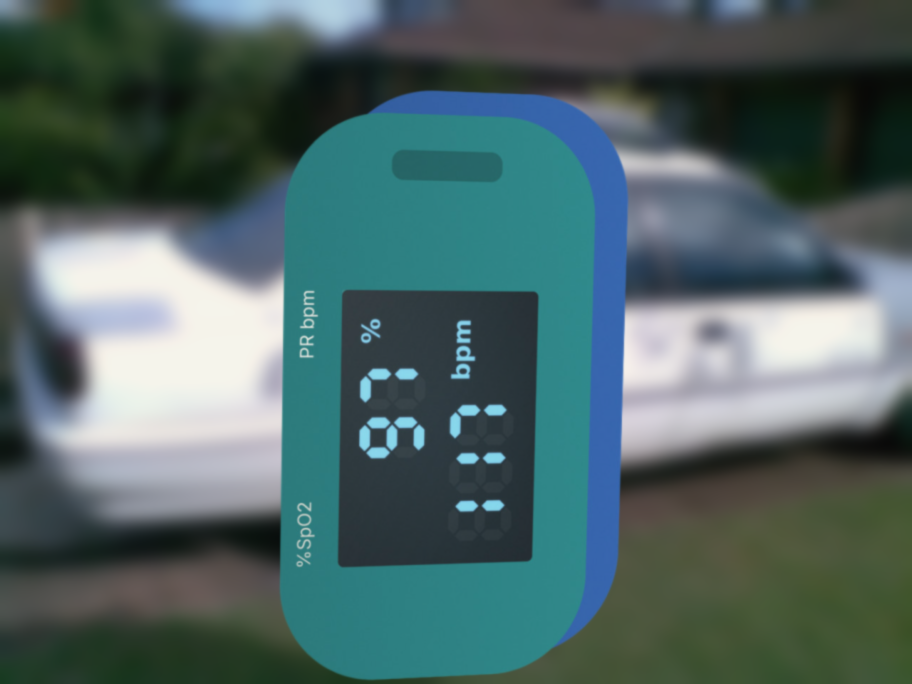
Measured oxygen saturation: 97 (%)
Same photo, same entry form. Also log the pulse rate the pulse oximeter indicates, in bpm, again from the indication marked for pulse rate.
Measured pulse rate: 117 (bpm)
